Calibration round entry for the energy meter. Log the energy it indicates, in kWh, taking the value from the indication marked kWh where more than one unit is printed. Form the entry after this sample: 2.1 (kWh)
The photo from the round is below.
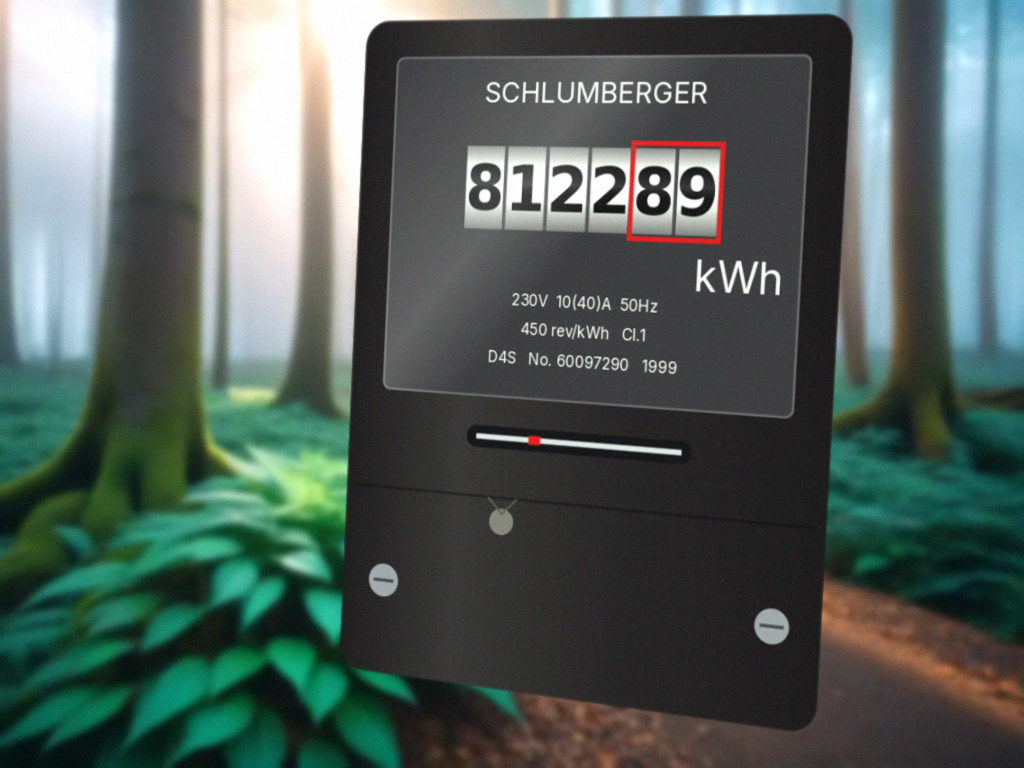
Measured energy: 8122.89 (kWh)
